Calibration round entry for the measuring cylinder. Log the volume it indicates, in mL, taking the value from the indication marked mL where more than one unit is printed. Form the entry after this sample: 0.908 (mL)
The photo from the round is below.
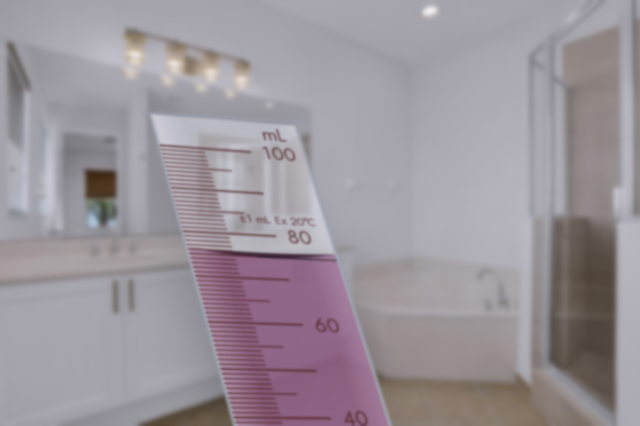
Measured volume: 75 (mL)
